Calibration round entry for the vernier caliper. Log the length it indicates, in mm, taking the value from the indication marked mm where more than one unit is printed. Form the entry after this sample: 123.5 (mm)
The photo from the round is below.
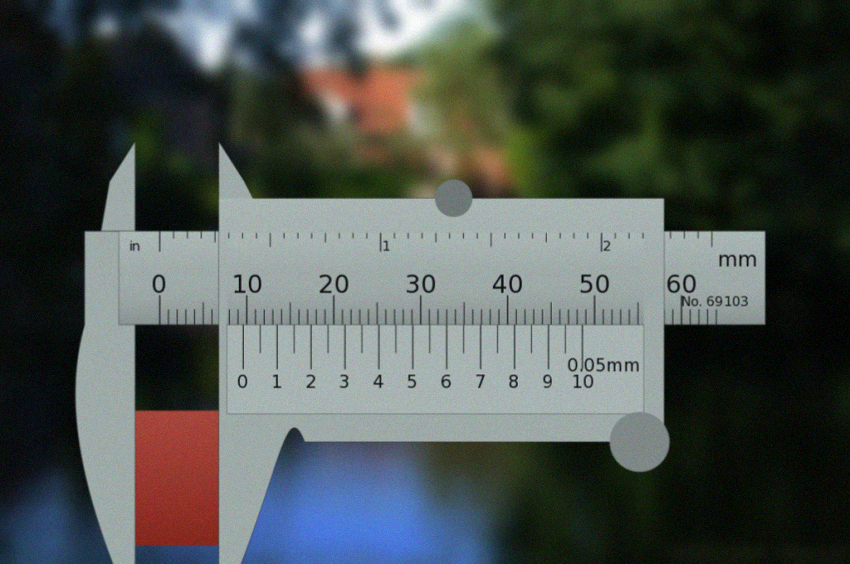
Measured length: 9.6 (mm)
